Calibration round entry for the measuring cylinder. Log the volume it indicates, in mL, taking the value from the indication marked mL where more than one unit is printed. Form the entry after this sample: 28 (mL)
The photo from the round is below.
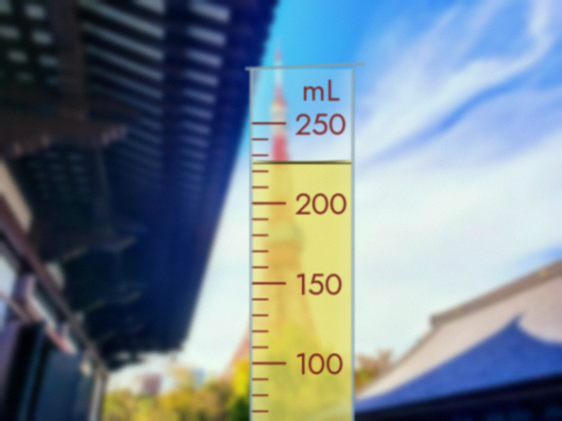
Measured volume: 225 (mL)
